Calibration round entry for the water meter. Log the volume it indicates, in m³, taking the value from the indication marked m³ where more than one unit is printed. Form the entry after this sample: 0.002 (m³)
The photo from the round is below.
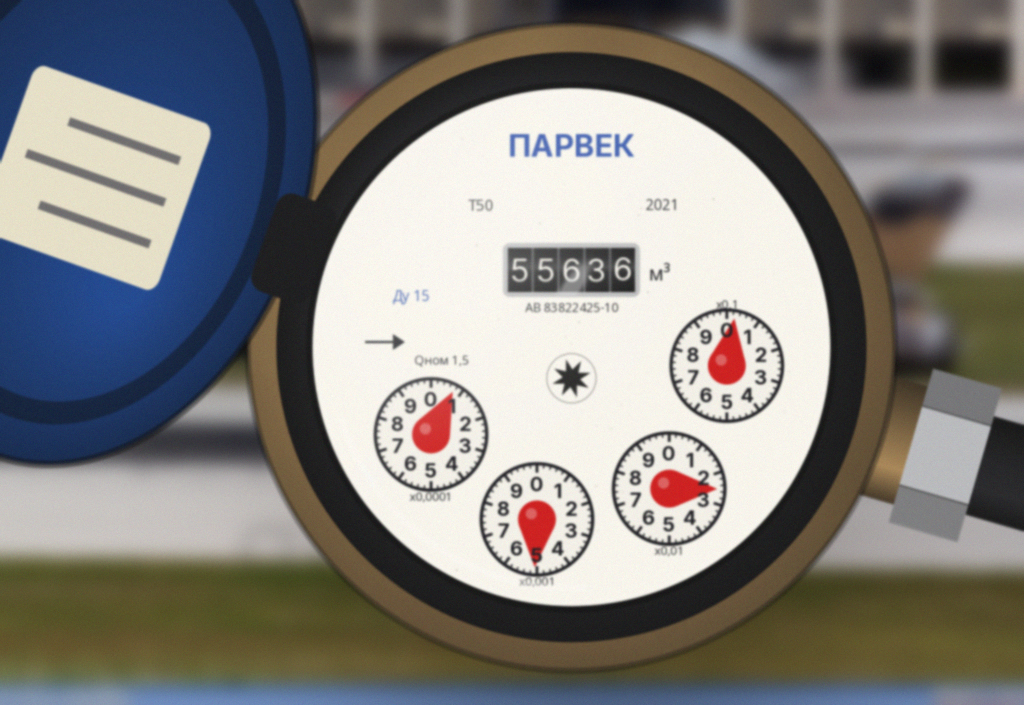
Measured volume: 55636.0250 (m³)
